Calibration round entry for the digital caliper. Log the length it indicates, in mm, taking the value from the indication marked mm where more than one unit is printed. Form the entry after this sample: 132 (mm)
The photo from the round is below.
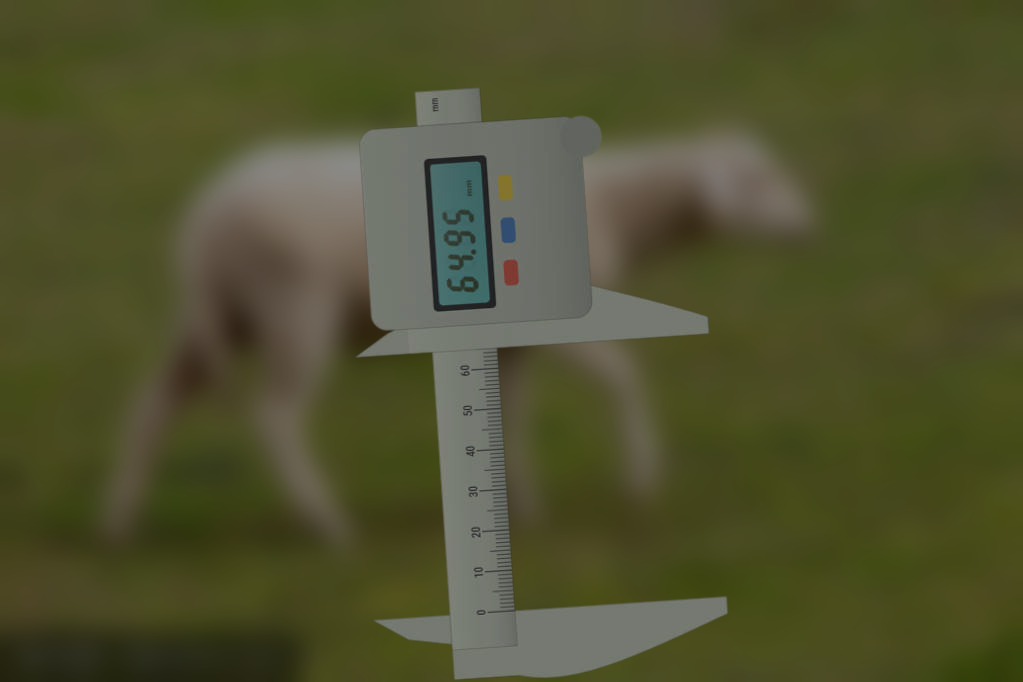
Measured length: 64.95 (mm)
